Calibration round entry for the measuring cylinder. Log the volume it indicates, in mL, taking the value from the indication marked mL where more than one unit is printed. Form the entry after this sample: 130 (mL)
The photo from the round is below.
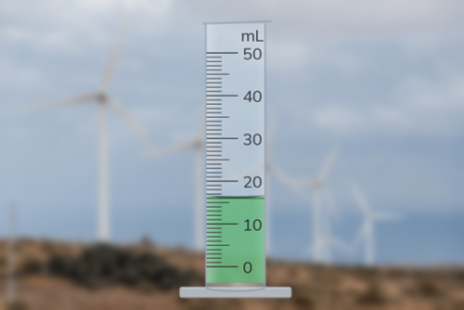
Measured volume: 16 (mL)
